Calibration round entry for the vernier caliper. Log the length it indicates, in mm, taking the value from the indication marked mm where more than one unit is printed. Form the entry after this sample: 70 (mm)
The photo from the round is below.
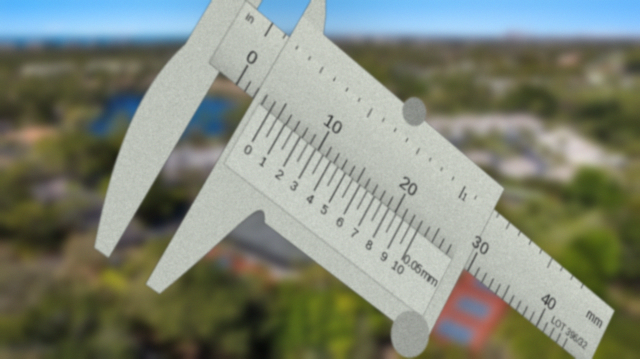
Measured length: 4.0 (mm)
